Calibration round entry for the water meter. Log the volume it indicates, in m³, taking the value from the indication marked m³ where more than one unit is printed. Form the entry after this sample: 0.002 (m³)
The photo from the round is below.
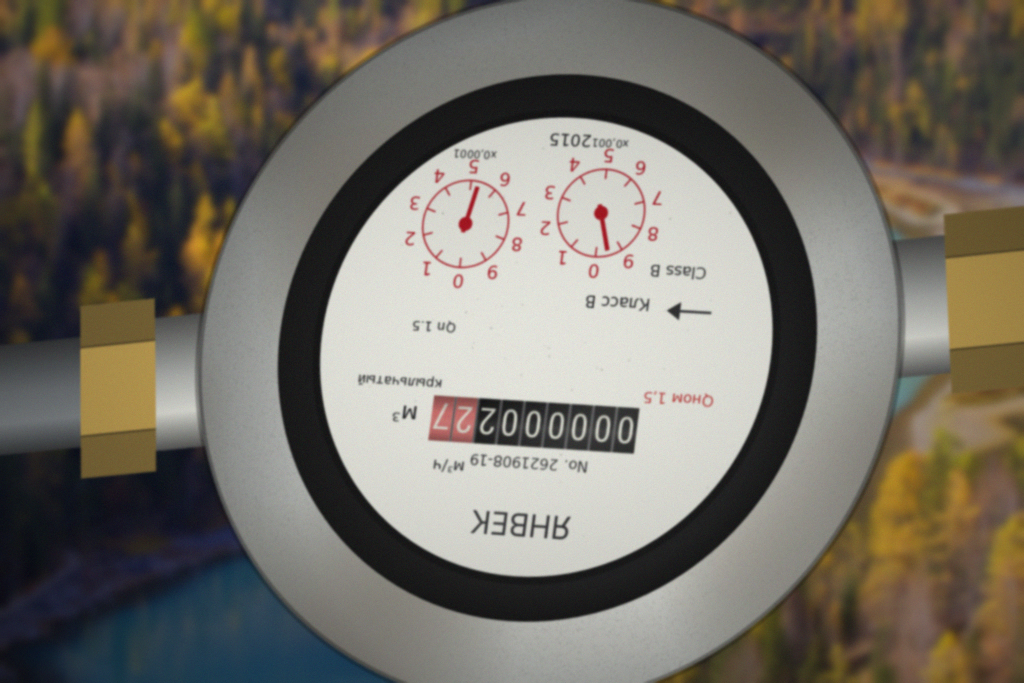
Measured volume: 2.2695 (m³)
